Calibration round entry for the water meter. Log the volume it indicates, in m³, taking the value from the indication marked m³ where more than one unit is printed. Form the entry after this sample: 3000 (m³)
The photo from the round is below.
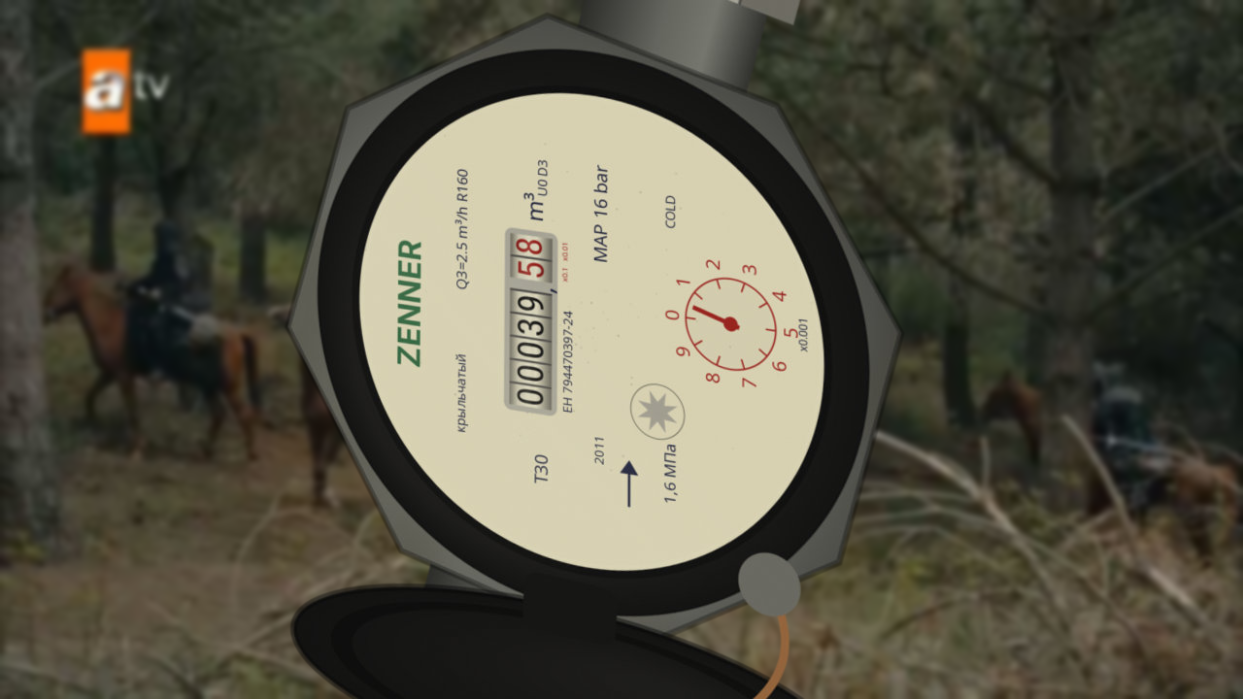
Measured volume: 39.580 (m³)
